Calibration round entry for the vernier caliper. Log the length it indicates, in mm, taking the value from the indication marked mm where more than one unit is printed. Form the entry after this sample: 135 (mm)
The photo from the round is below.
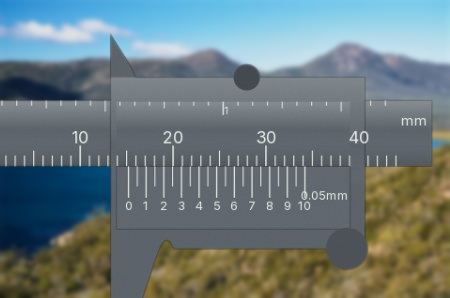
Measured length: 15.2 (mm)
